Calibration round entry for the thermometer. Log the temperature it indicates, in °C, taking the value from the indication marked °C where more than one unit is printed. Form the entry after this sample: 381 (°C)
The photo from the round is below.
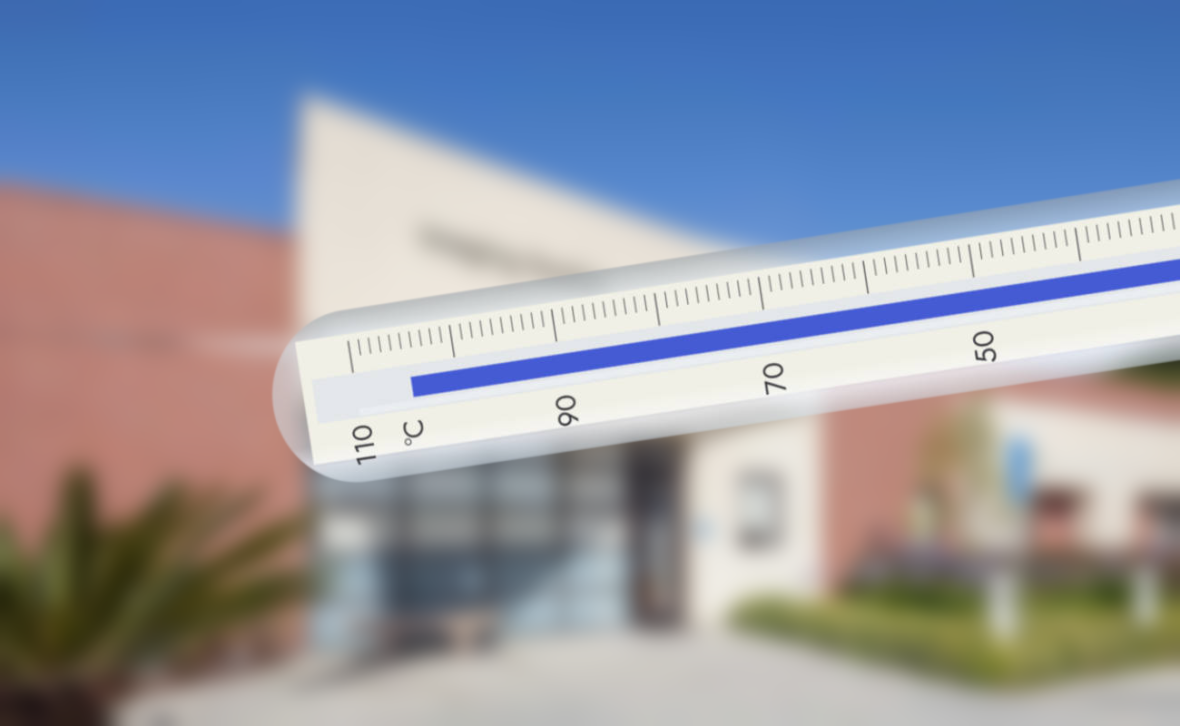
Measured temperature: 104.5 (°C)
